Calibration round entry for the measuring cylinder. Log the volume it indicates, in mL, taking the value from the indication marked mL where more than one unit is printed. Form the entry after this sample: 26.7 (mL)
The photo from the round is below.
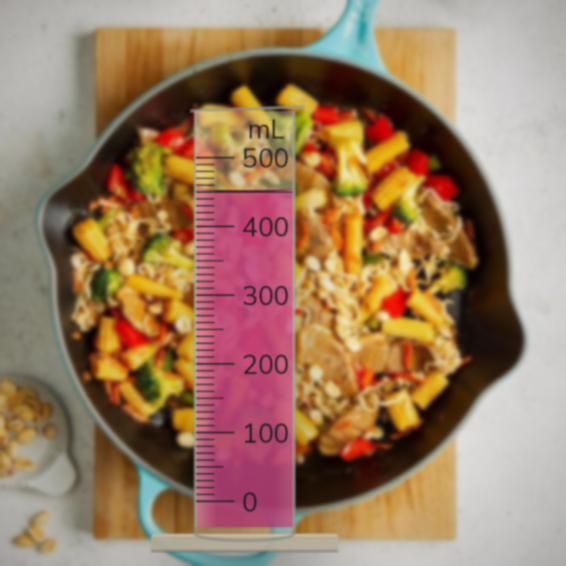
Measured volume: 450 (mL)
